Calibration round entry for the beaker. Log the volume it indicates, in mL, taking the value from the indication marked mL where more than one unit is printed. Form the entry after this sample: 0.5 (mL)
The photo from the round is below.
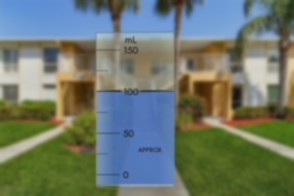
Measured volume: 100 (mL)
